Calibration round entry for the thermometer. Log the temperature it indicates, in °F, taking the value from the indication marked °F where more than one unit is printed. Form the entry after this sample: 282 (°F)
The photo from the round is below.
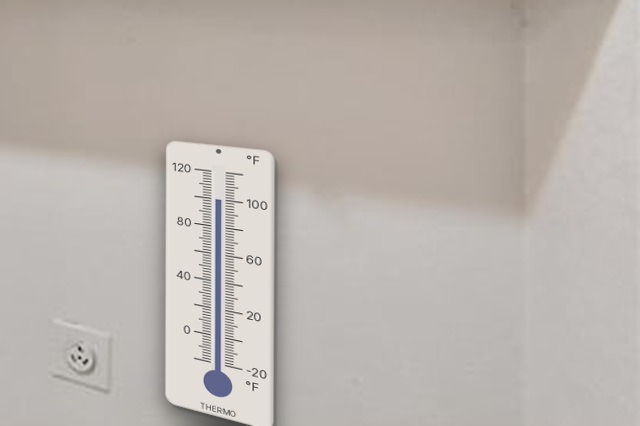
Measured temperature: 100 (°F)
